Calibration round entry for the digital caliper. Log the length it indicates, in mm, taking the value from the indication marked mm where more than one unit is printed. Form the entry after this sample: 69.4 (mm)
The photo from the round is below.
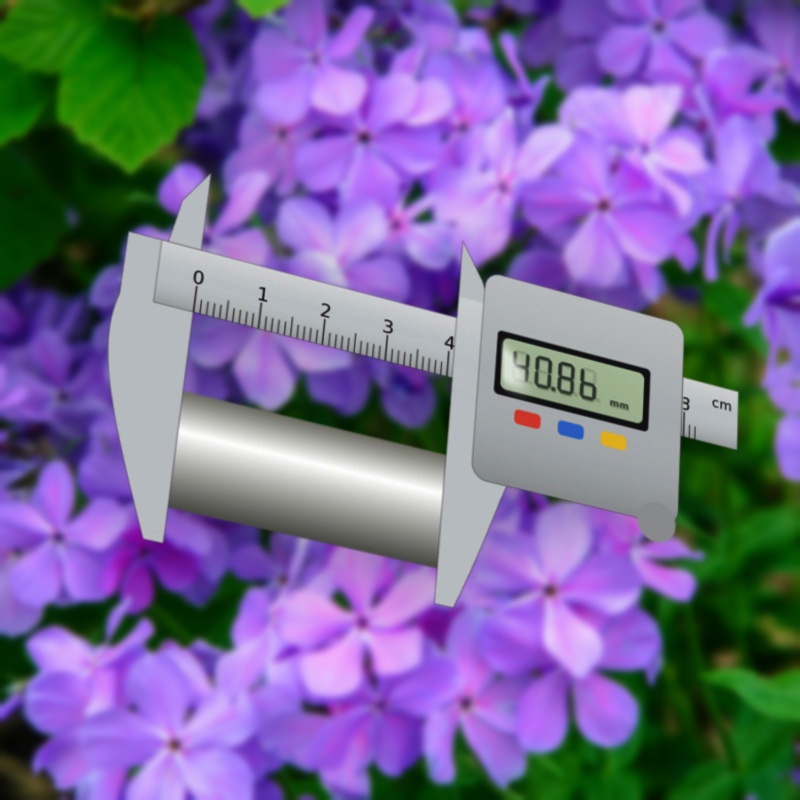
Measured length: 40.86 (mm)
